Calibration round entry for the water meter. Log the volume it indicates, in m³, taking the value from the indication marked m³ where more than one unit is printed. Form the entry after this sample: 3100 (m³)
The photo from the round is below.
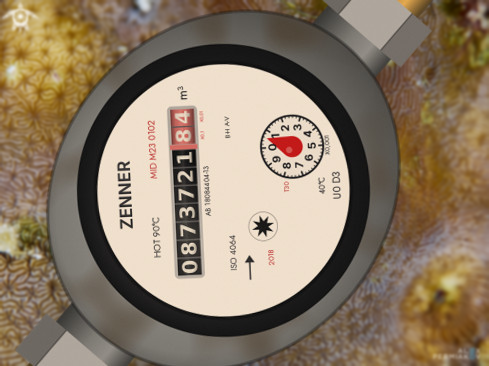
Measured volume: 873721.840 (m³)
